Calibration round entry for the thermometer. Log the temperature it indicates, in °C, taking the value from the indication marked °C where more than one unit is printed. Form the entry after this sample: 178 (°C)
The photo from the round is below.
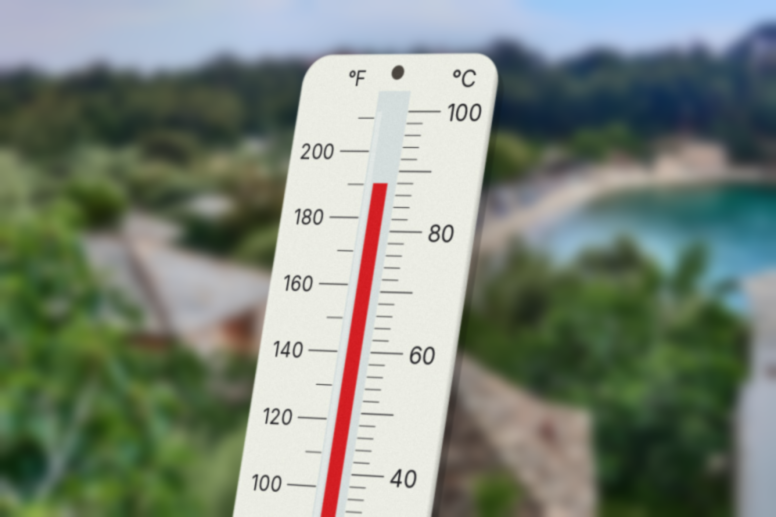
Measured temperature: 88 (°C)
